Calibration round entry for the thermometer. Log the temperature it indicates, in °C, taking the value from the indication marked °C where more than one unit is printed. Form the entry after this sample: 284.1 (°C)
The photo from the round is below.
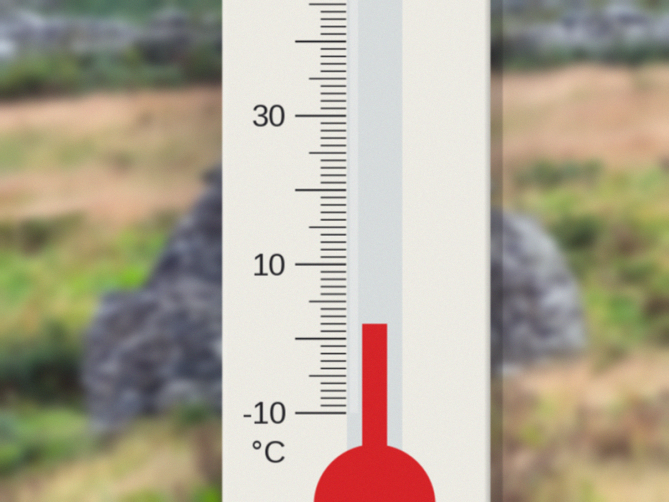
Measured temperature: 2 (°C)
